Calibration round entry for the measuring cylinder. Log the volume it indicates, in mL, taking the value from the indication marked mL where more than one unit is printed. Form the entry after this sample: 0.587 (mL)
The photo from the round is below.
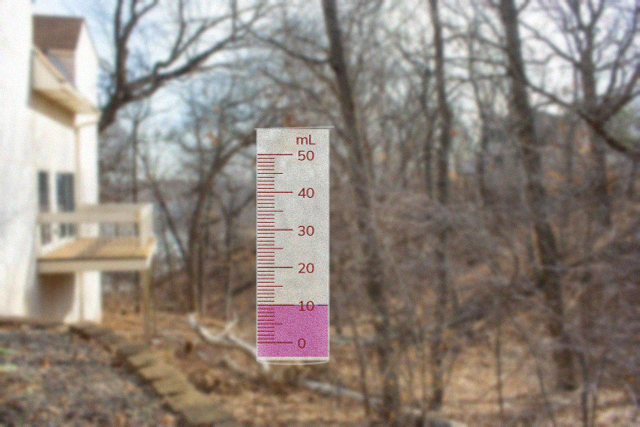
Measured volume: 10 (mL)
